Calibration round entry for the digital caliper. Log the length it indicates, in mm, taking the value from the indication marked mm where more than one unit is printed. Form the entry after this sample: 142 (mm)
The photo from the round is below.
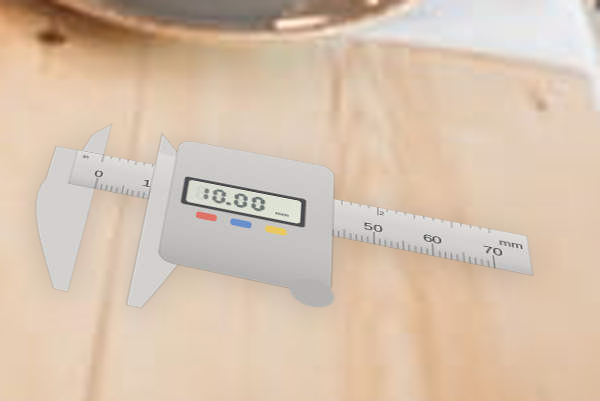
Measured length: 10.00 (mm)
